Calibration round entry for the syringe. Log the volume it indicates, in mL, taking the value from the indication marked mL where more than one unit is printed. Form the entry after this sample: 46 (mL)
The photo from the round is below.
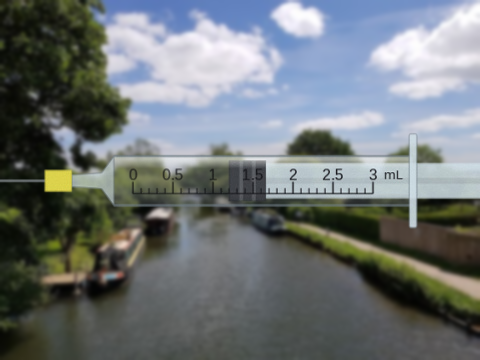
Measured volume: 1.2 (mL)
